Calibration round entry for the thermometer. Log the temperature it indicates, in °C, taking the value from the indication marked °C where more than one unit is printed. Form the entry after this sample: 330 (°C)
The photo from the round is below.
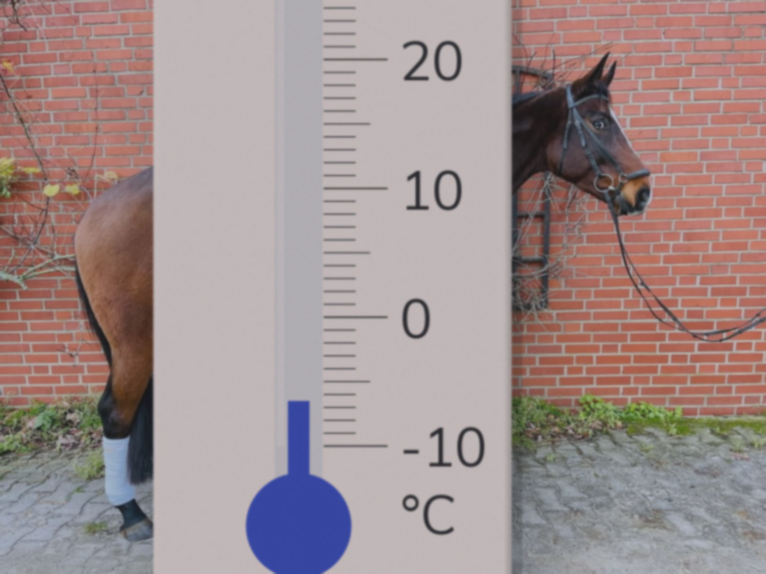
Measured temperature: -6.5 (°C)
